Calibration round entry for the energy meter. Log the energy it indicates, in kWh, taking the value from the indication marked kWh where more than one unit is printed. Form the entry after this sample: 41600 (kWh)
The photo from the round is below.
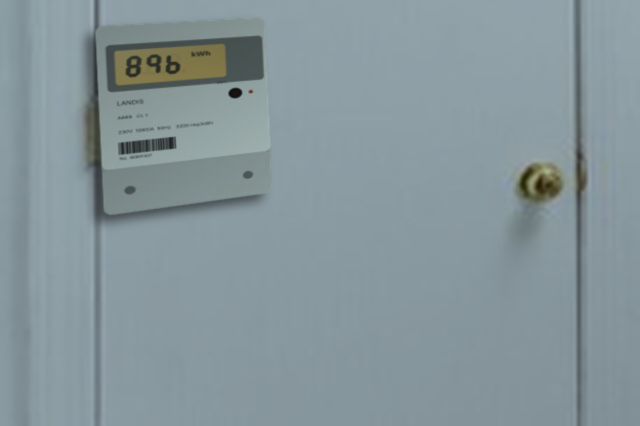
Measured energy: 896 (kWh)
